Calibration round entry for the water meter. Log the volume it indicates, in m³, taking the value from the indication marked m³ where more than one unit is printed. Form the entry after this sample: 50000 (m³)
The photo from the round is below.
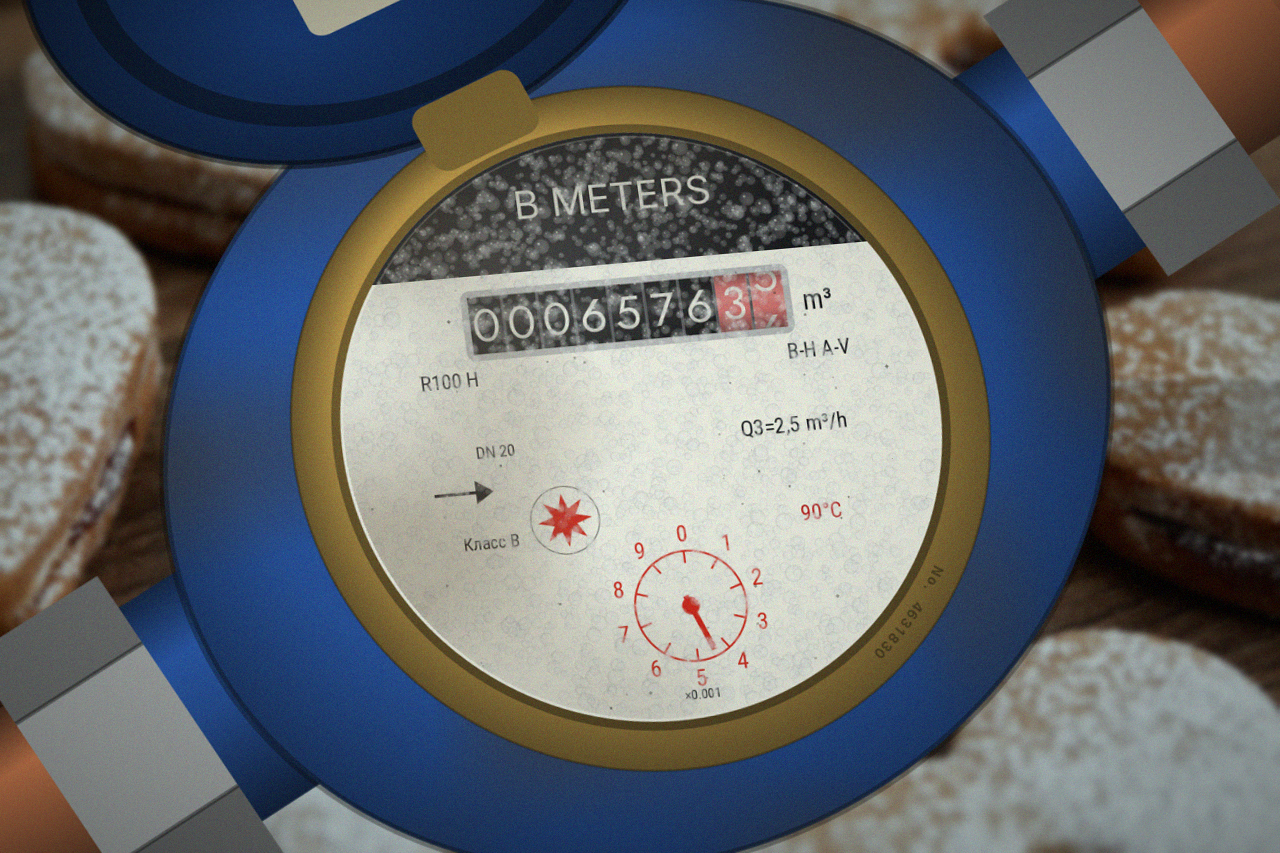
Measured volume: 6576.354 (m³)
